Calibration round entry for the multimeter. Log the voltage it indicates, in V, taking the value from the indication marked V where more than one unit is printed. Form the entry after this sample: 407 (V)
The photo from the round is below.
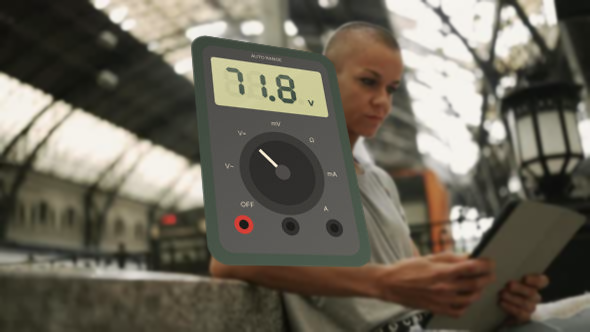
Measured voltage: 71.8 (V)
